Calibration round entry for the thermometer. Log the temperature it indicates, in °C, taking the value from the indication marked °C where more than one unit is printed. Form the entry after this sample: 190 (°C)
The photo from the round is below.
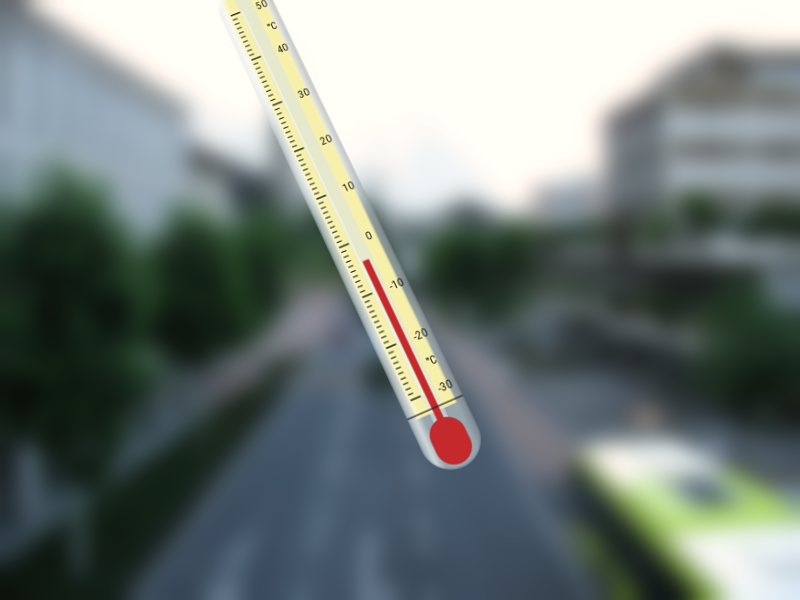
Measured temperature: -4 (°C)
